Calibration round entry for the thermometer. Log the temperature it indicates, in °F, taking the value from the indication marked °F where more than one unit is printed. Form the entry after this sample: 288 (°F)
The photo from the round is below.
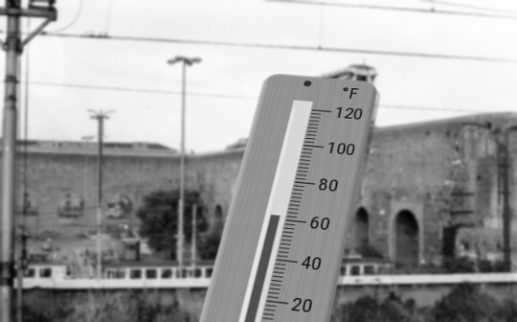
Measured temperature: 62 (°F)
